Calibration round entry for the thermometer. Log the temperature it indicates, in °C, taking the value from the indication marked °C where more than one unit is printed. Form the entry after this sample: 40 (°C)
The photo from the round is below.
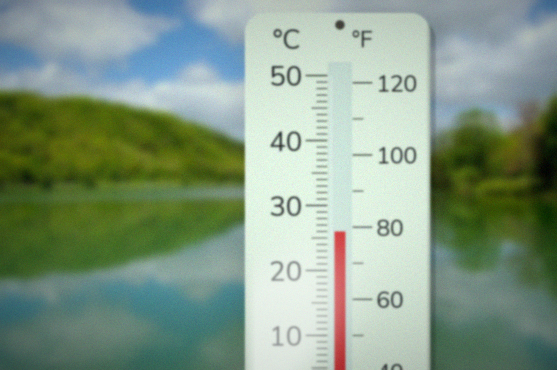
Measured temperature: 26 (°C)
